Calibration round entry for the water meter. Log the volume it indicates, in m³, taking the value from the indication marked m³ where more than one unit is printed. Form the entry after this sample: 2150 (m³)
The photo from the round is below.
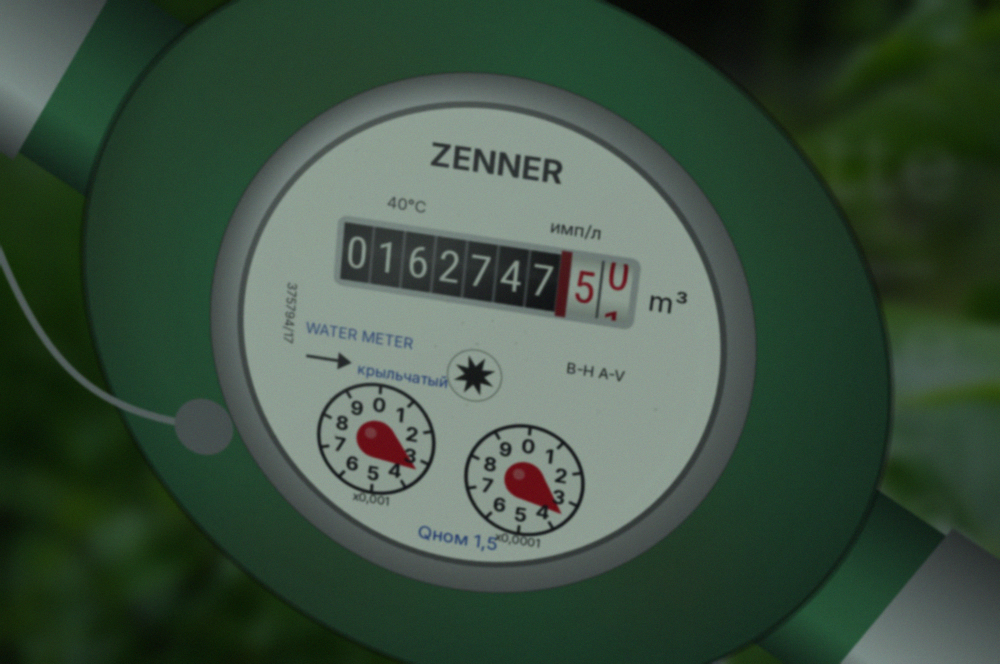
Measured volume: 162747.5033 (m³)
